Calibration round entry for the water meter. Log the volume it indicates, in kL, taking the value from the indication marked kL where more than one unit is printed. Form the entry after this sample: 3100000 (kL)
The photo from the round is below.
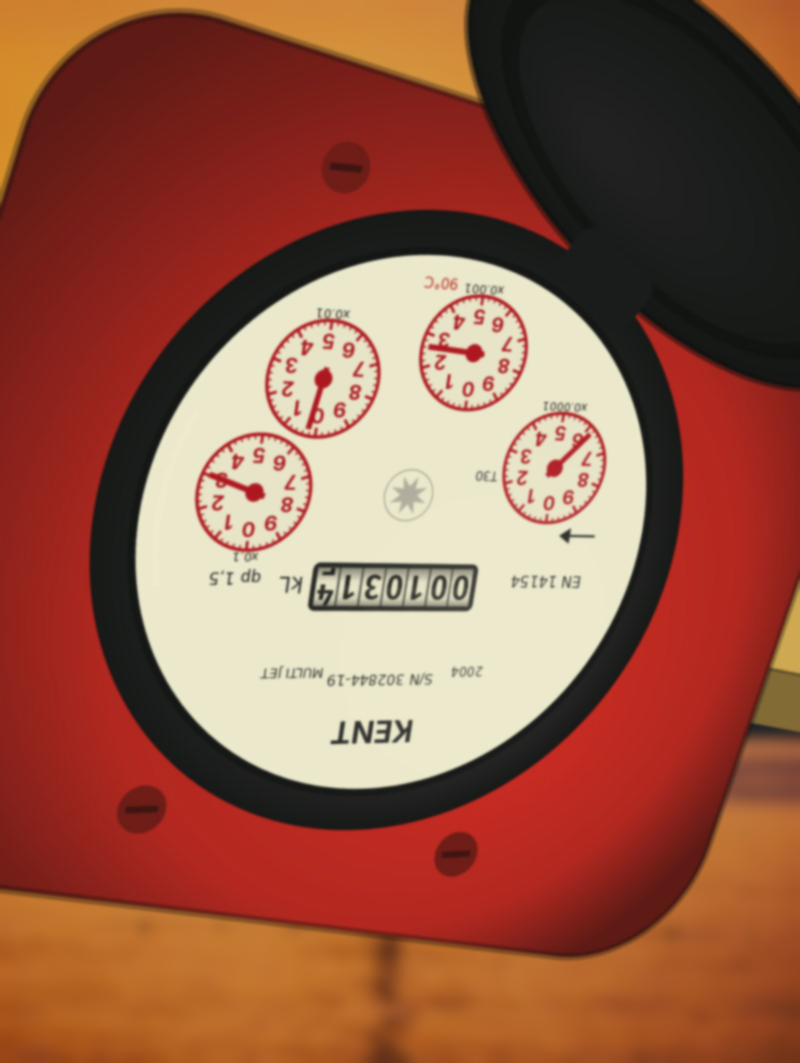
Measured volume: 10314.3026 (kL)
